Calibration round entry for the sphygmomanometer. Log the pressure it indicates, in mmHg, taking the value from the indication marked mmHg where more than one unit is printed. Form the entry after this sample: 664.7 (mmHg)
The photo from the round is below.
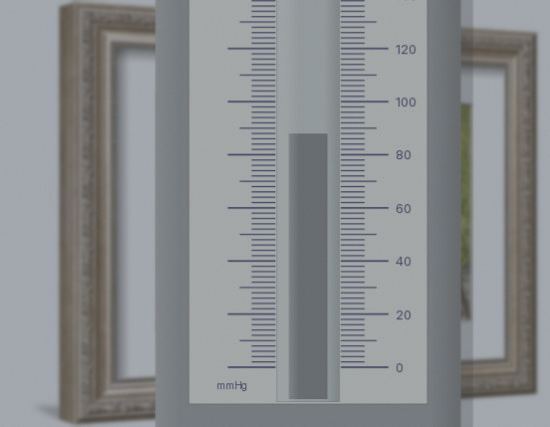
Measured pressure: 88 (mmHg)
